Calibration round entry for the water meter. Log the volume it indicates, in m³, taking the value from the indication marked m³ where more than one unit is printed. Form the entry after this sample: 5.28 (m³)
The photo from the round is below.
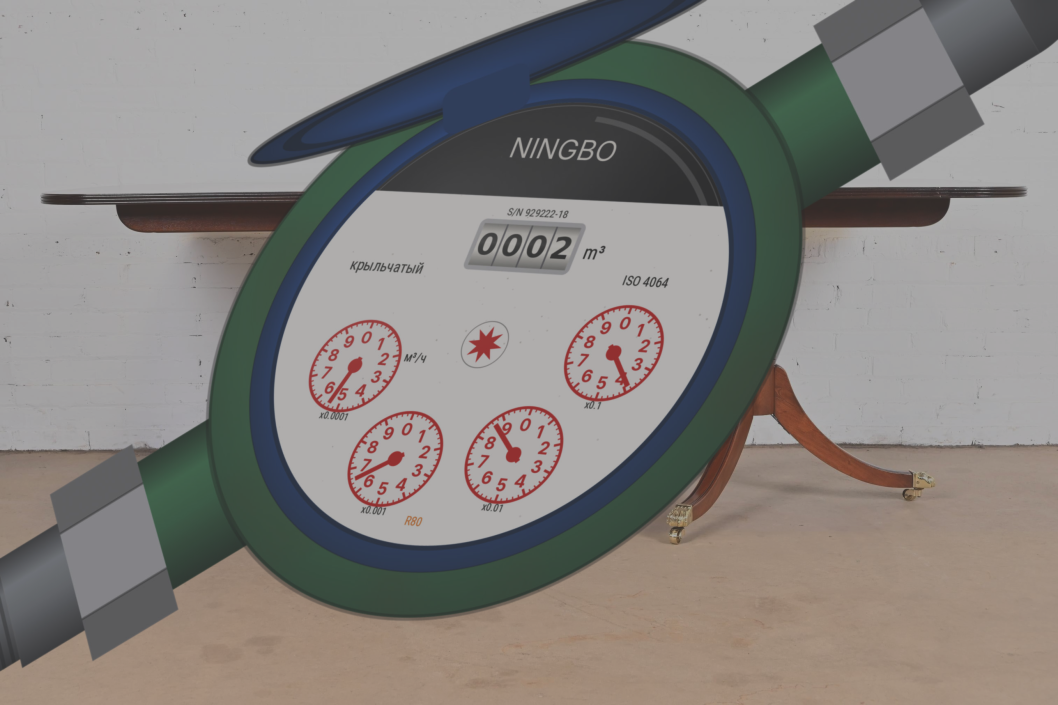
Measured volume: 2.3865 (m³)
